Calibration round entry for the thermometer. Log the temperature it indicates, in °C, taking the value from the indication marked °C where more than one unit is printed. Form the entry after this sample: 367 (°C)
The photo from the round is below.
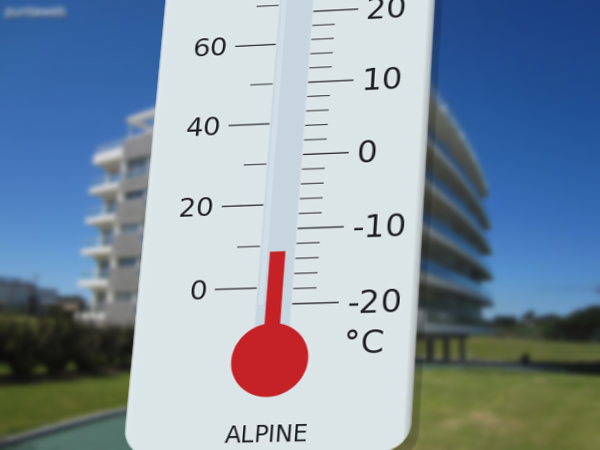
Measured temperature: -13 (°C)
